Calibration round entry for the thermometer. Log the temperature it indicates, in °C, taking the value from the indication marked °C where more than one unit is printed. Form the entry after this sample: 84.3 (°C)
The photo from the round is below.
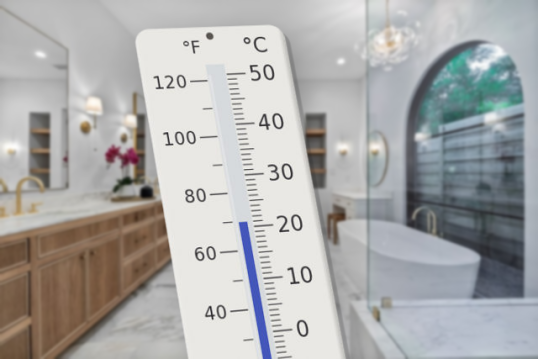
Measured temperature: 21 (°C)
